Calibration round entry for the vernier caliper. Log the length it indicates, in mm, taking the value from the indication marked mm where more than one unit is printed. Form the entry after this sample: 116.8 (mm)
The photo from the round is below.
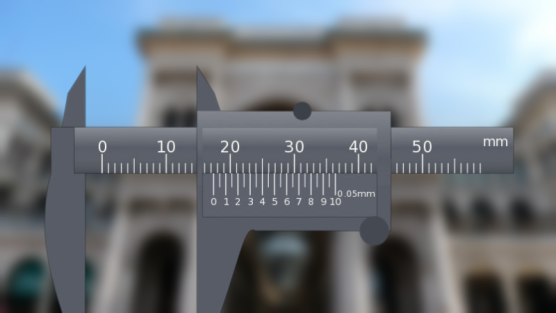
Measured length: 17.4 (mm)
